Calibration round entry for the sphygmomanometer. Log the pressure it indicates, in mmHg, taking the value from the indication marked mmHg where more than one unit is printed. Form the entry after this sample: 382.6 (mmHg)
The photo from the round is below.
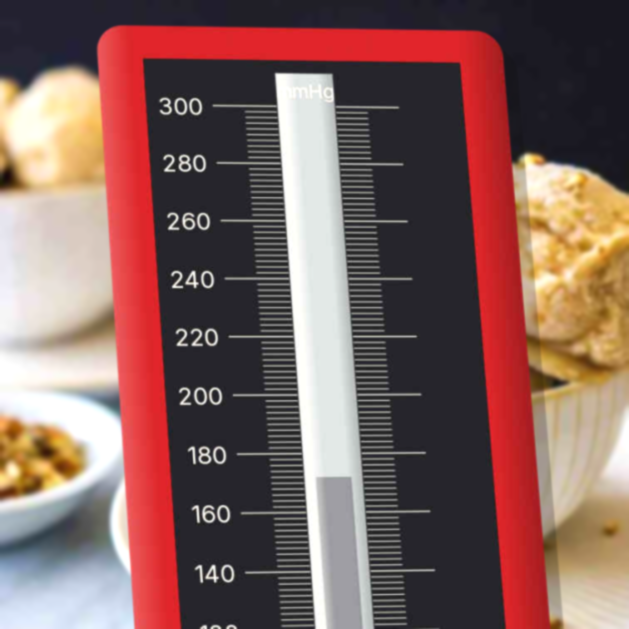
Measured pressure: 172 (mmHg)
